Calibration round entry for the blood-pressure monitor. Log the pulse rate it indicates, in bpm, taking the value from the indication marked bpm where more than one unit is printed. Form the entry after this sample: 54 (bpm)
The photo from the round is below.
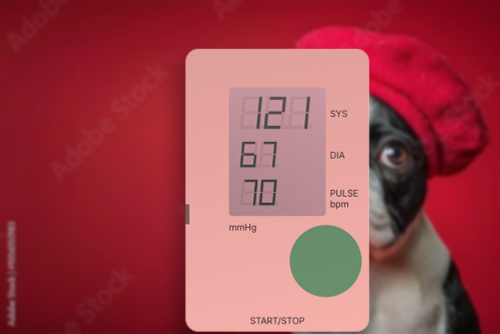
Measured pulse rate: 70 (bpm)
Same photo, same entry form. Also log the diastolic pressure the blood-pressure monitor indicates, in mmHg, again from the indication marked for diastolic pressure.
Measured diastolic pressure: 67 (mmHg)
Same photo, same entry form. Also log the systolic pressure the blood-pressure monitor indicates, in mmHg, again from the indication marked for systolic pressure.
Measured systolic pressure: 121 (mmHg)
